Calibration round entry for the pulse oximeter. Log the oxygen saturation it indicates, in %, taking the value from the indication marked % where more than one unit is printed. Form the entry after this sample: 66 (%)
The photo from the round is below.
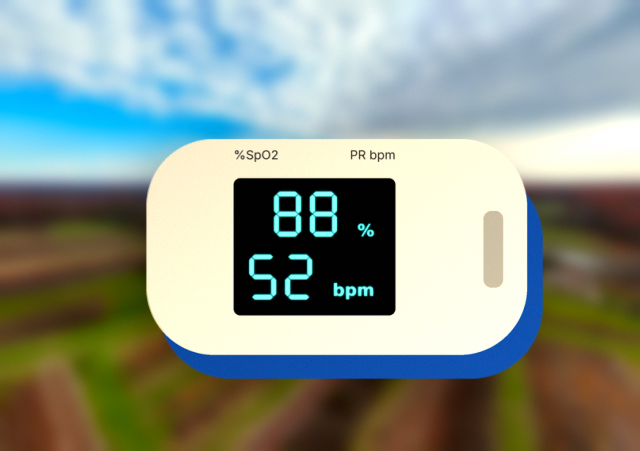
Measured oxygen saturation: 88 (%)
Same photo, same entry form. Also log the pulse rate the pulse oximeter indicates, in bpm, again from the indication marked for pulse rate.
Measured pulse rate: 52 (bpm)
